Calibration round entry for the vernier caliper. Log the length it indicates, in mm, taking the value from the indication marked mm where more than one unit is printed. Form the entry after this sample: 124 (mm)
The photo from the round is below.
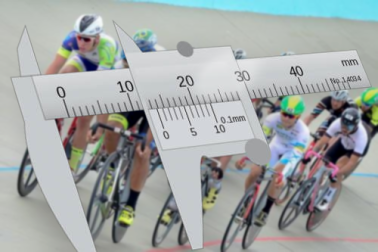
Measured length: 13.8 (mm)
